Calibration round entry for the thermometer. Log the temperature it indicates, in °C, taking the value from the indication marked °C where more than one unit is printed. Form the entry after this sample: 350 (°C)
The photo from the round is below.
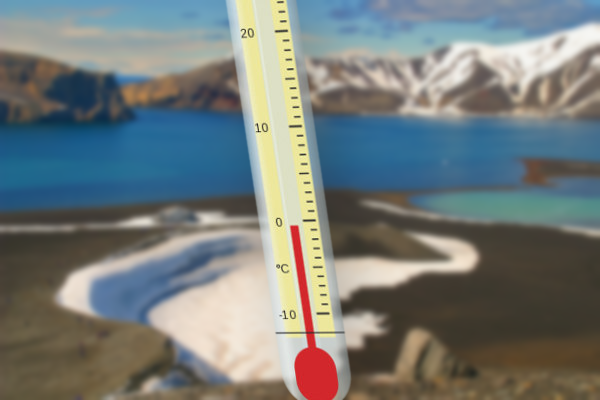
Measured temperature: -0.5 (°C)
